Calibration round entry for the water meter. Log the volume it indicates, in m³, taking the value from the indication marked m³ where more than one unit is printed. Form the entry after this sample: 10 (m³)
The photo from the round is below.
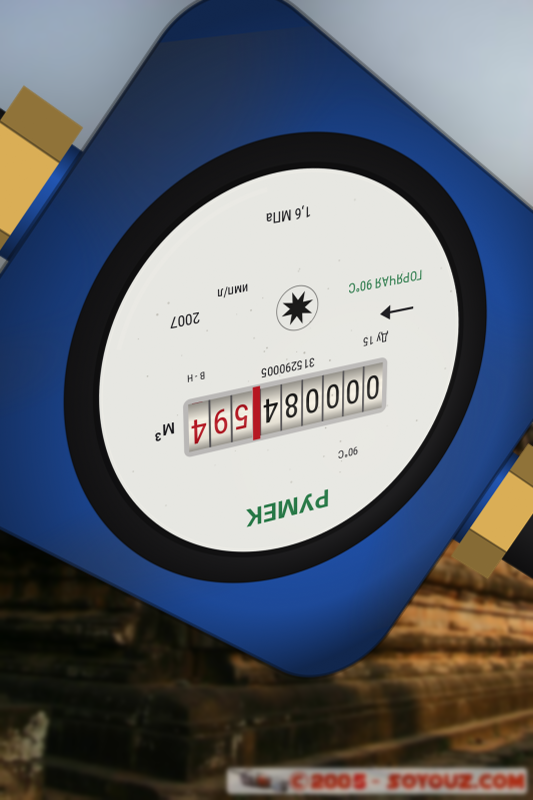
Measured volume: 84.594 (m³)
